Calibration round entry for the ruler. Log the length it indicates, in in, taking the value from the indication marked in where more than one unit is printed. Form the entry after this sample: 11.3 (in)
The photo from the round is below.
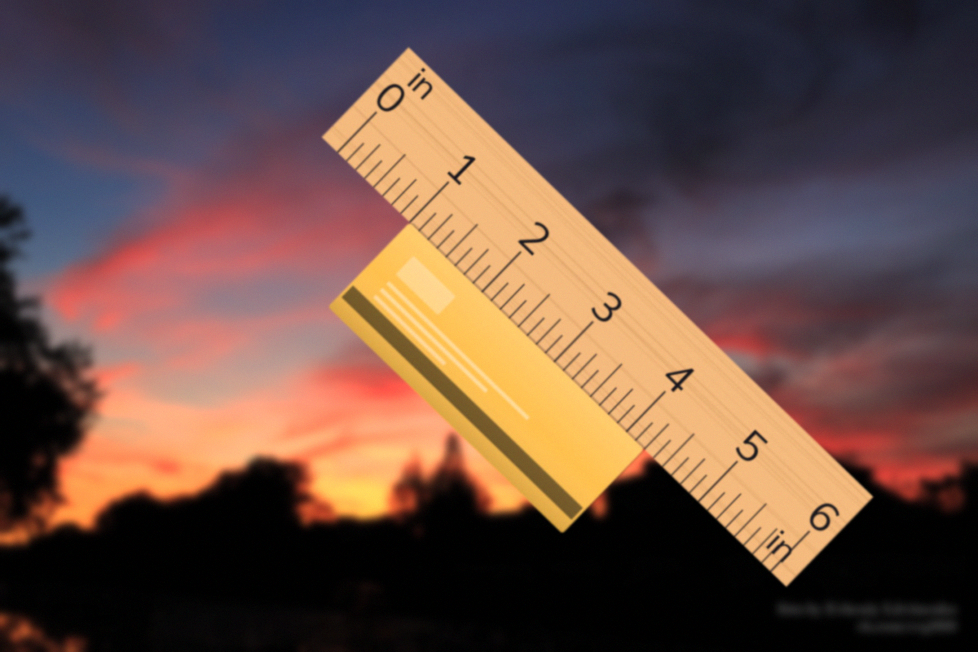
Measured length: 3.25 (in)
